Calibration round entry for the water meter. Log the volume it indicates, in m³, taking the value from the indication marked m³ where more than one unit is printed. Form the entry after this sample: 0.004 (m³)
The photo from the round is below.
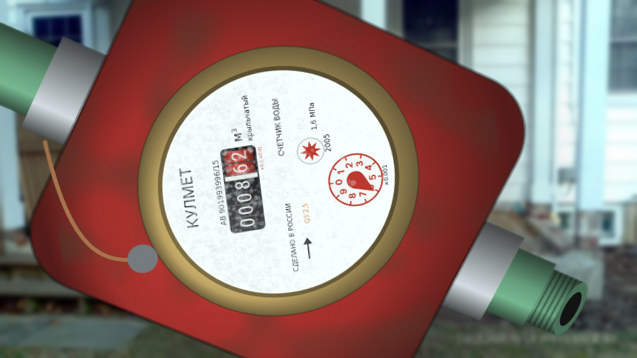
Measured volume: 8.626 (m³)
